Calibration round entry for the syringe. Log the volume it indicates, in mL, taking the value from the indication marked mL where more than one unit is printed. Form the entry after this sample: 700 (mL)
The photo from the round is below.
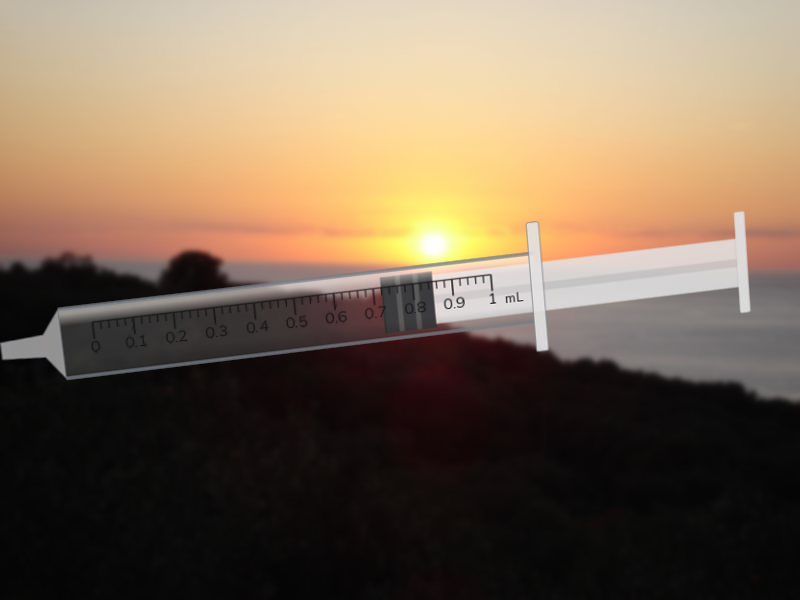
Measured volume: 0.72 (mL)
